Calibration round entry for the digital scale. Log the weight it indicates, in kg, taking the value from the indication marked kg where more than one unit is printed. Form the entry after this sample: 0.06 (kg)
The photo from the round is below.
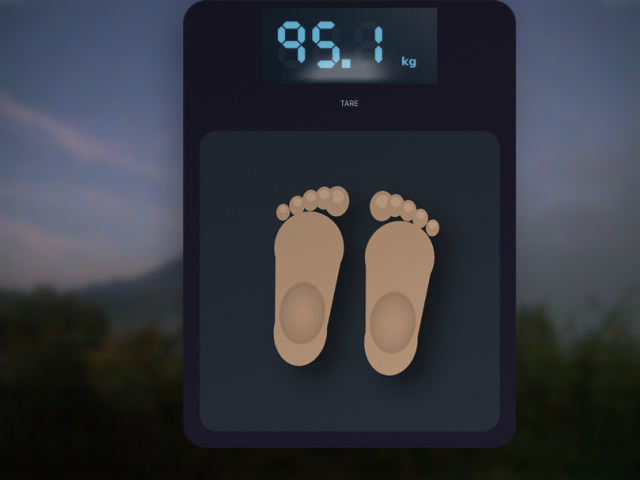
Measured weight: 95.1 (kg)
